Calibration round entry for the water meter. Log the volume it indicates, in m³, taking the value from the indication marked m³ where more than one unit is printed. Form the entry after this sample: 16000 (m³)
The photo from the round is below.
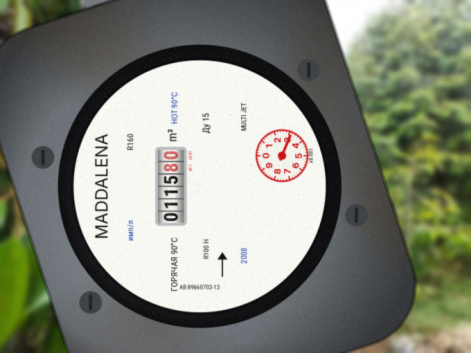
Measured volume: 115.803 (m³)
